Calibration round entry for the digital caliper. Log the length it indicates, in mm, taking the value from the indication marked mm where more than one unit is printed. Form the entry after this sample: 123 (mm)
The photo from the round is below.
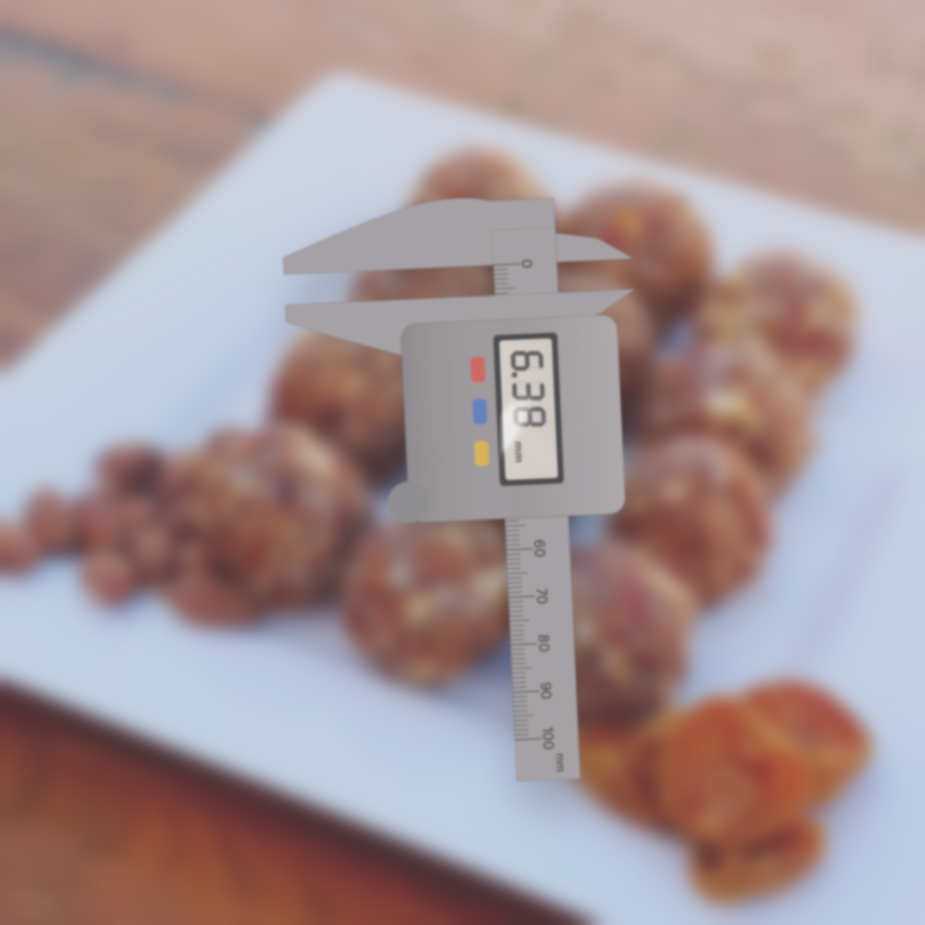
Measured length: 6.38 (mm)
